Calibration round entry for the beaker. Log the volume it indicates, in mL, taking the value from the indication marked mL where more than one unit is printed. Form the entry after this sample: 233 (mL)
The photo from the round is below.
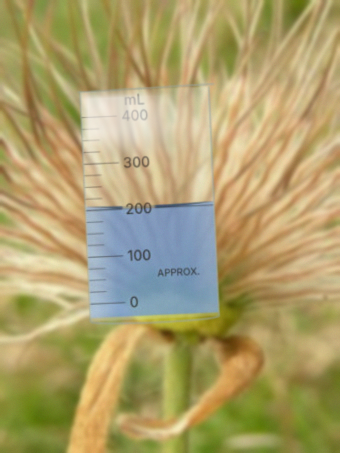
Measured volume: 200 (mL)
